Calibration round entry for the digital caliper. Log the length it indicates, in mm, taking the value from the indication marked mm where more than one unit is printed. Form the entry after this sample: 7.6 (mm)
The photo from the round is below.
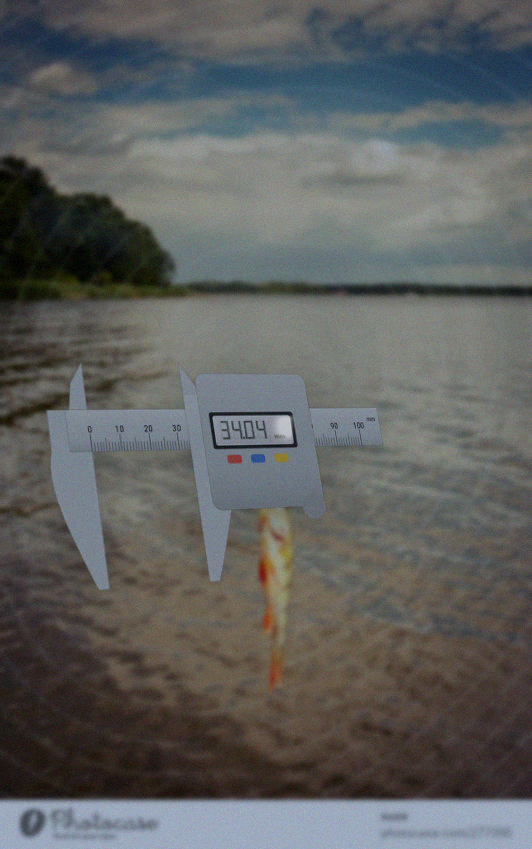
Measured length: 34.04 (mm)
